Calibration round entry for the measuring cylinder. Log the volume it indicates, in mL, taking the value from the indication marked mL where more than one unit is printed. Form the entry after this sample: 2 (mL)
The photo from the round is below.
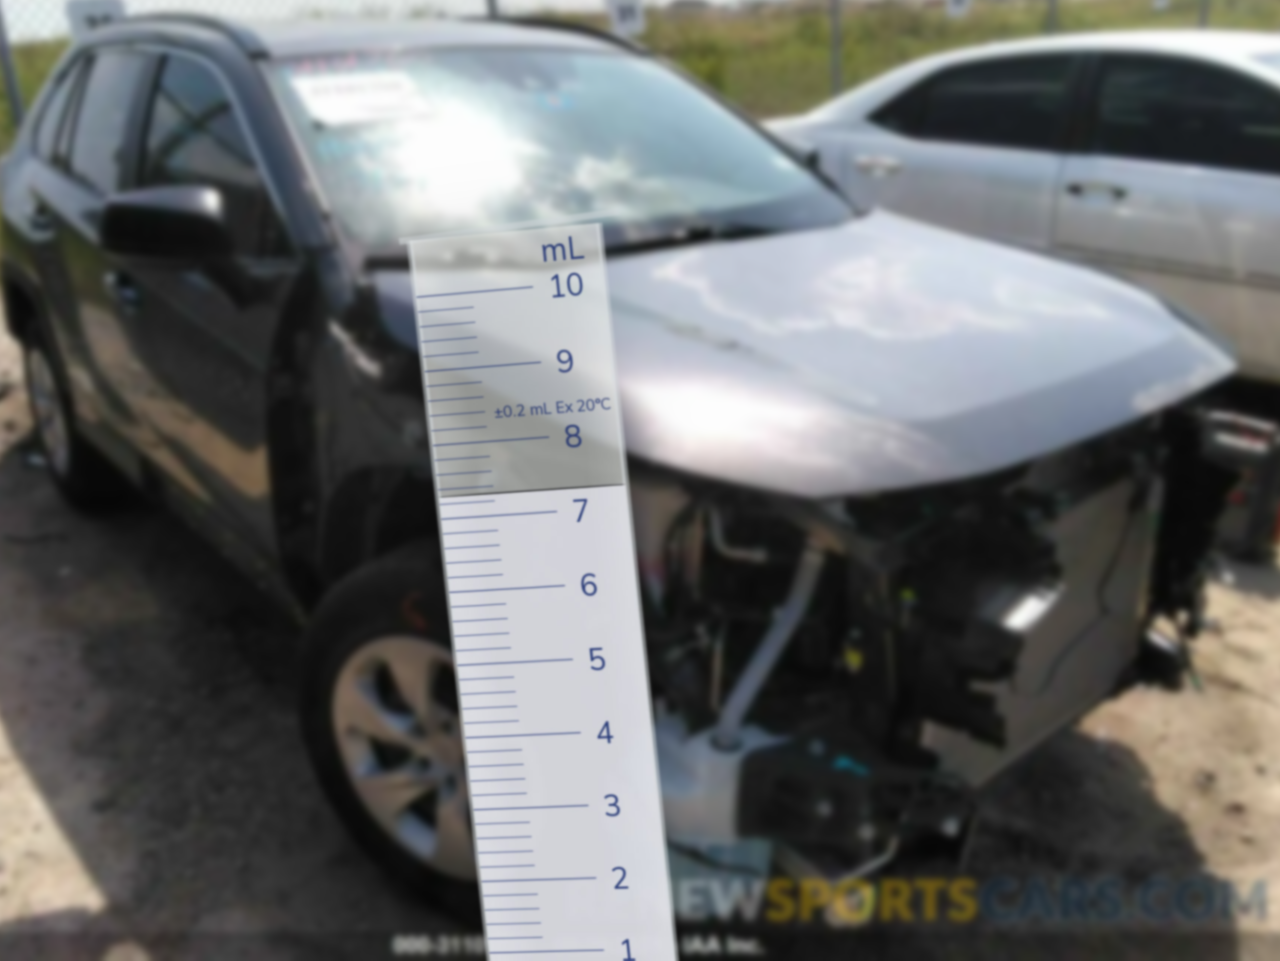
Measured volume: 7.3 (mL)
